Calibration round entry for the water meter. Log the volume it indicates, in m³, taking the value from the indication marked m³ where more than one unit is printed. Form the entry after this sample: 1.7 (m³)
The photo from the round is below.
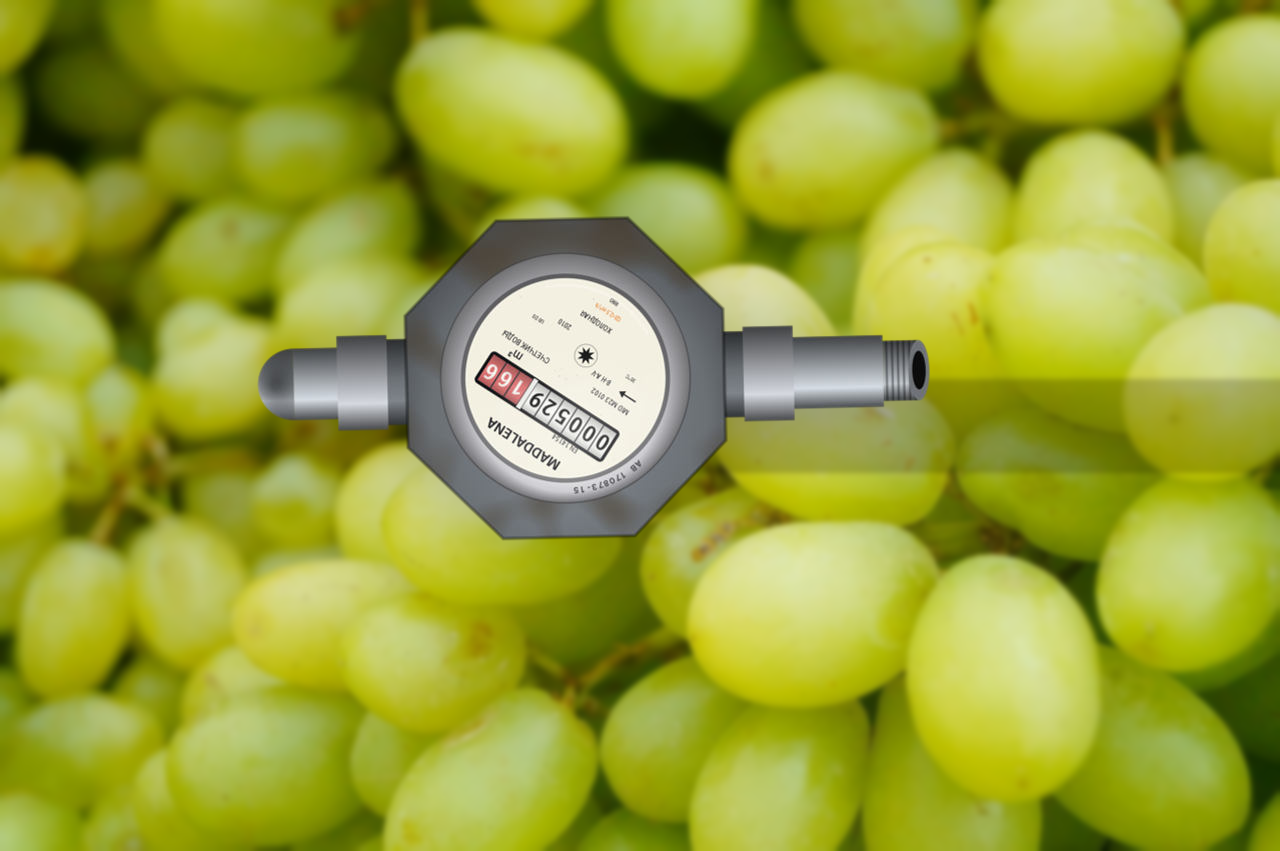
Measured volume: 529.166 (m³)
